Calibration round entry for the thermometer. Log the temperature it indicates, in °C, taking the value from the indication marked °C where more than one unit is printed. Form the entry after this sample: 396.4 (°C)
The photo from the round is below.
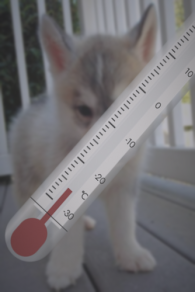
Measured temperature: -26 (°C)
